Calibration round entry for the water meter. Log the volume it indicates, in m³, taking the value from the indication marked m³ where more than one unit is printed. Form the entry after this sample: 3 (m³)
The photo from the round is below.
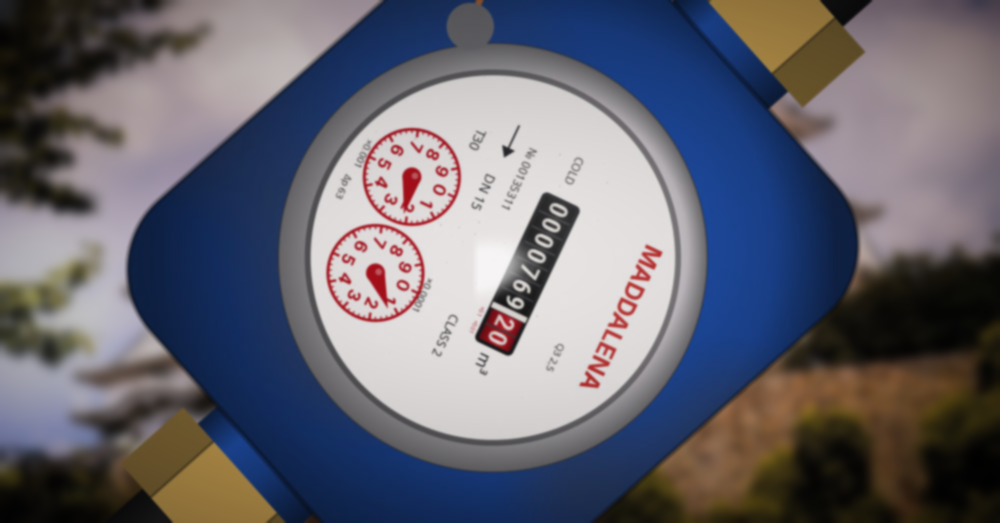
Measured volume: 769.2021 (m³)
